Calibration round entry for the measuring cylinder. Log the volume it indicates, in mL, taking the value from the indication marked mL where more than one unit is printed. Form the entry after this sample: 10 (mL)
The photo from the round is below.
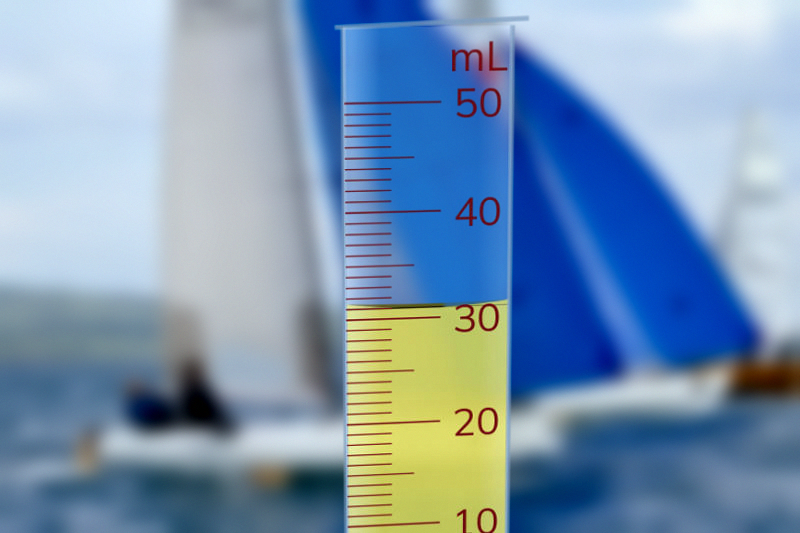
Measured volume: 31 (mL)
